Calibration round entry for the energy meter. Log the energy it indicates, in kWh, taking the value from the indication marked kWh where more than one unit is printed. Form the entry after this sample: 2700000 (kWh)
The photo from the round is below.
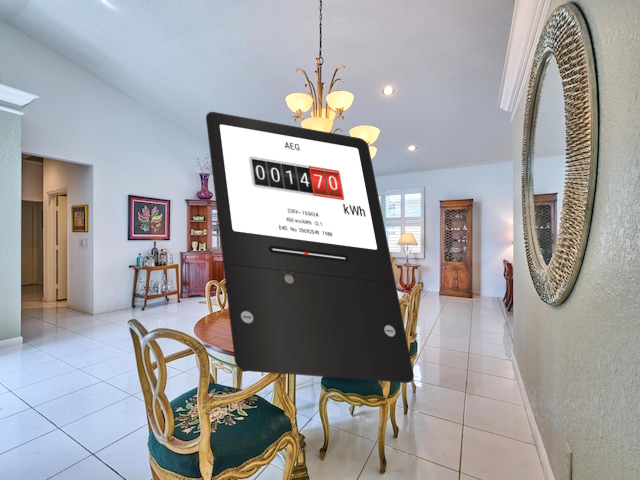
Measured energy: 14.70 (kWh)
